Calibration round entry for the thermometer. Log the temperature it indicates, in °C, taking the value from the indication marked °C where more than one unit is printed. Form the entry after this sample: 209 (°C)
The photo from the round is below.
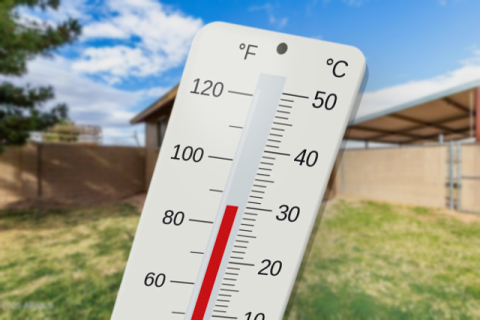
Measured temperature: 30 (°C)
